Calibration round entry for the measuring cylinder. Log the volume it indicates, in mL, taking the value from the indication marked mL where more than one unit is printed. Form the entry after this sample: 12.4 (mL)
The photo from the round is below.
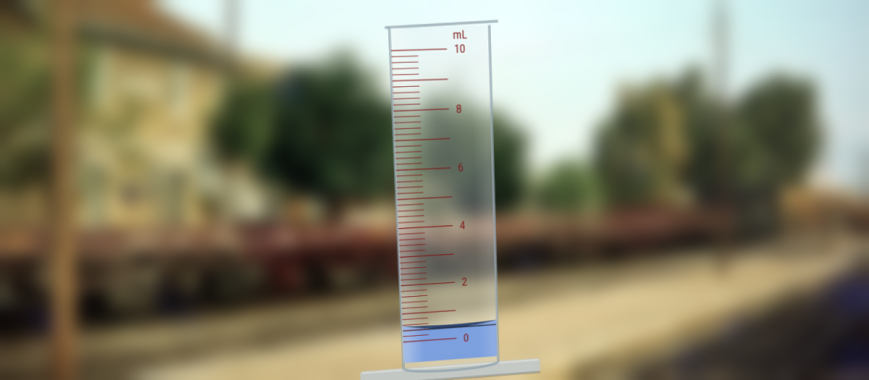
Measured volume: 0.4 (mL)
